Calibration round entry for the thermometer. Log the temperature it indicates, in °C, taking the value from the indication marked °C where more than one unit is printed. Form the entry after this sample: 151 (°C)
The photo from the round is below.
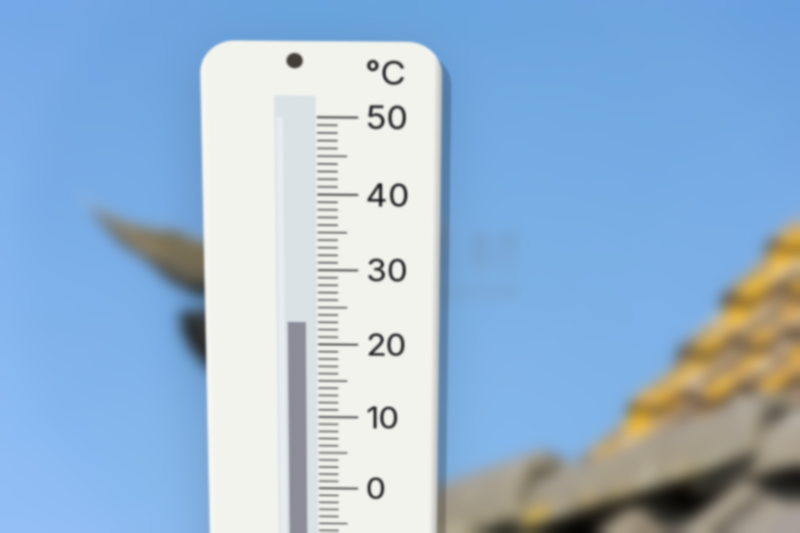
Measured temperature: 23 (°C)
